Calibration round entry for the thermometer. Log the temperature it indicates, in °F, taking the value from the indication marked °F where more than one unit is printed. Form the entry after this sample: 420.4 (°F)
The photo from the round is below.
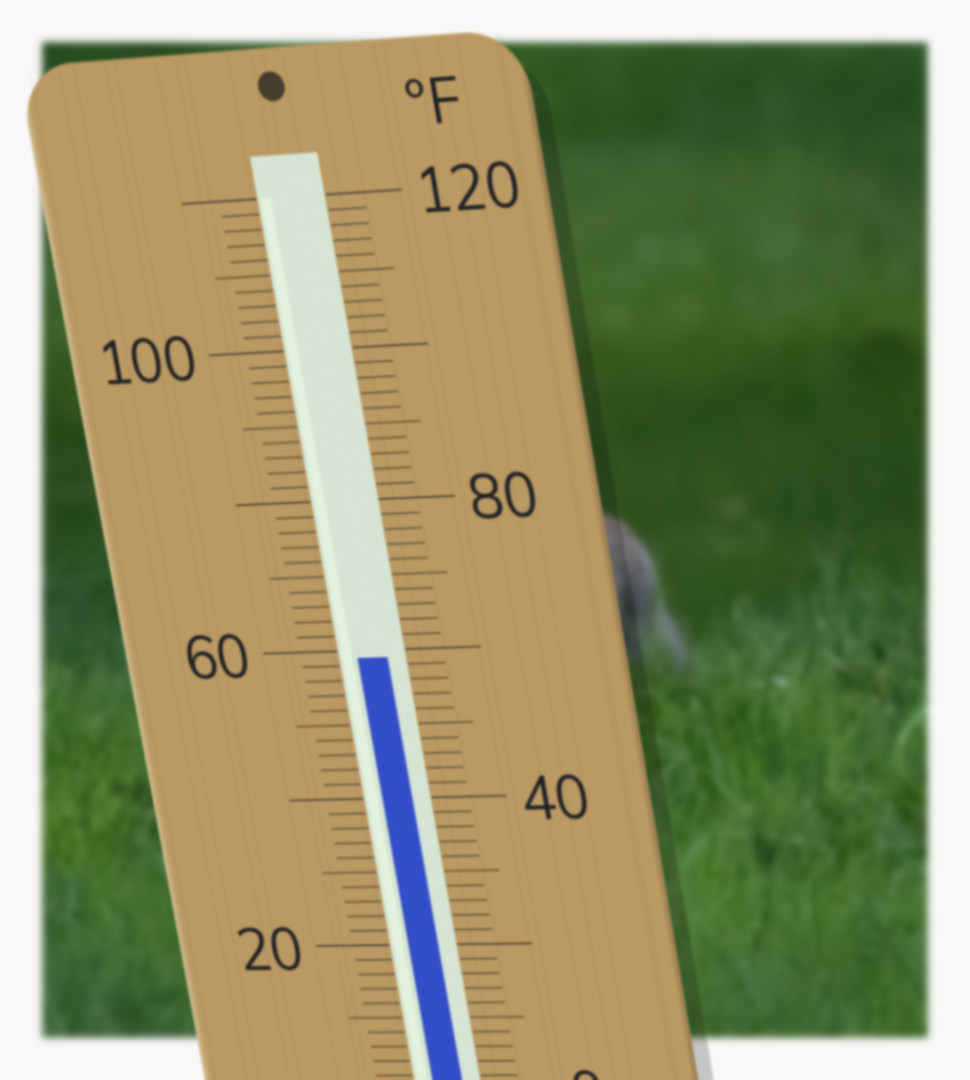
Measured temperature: 59 (°F)
